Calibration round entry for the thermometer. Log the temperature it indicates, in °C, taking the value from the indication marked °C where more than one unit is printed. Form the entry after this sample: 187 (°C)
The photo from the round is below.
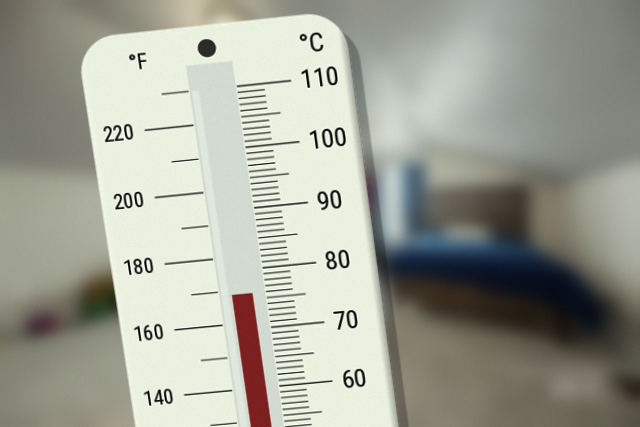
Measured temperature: 76 (°C)
